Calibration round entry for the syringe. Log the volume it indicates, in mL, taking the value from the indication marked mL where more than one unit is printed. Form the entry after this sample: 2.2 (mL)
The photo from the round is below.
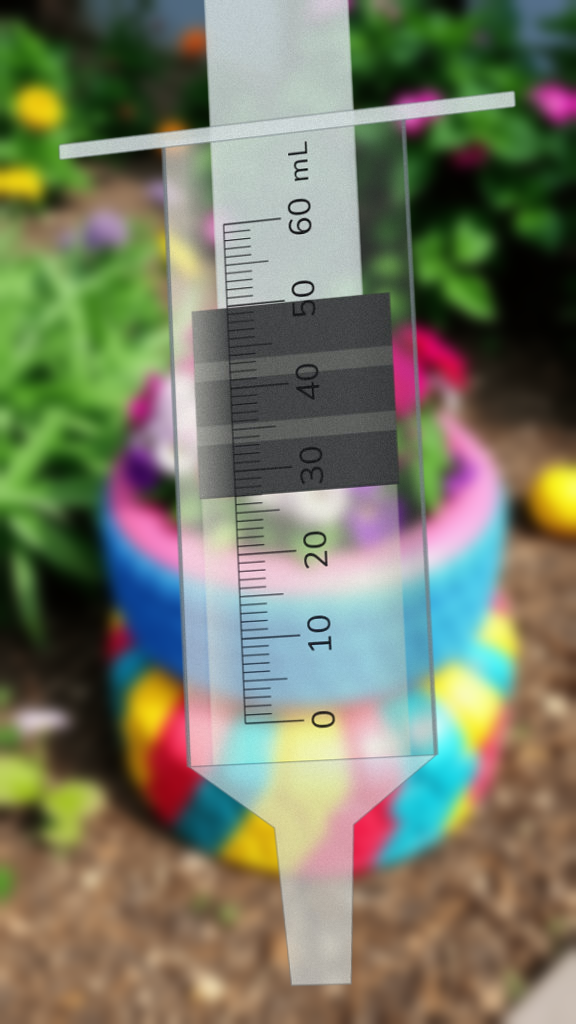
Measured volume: 27 (mL)
